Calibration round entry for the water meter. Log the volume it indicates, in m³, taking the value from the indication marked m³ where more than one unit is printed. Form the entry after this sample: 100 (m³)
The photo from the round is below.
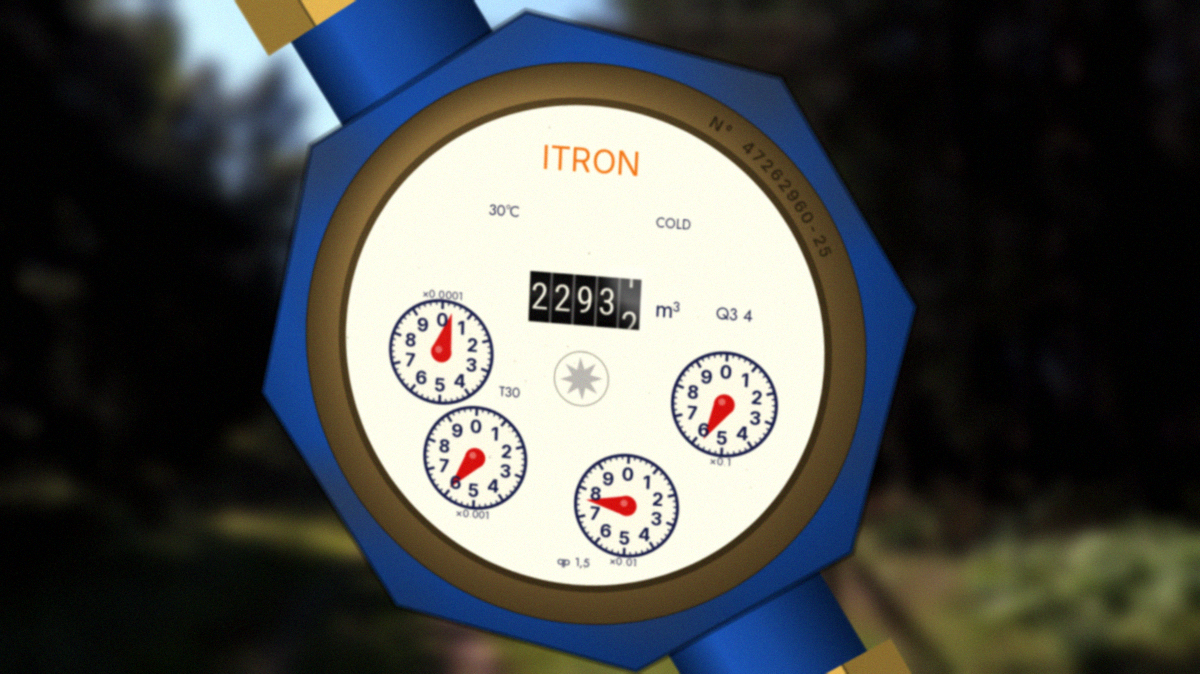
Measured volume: 22931.5760 (m³)
